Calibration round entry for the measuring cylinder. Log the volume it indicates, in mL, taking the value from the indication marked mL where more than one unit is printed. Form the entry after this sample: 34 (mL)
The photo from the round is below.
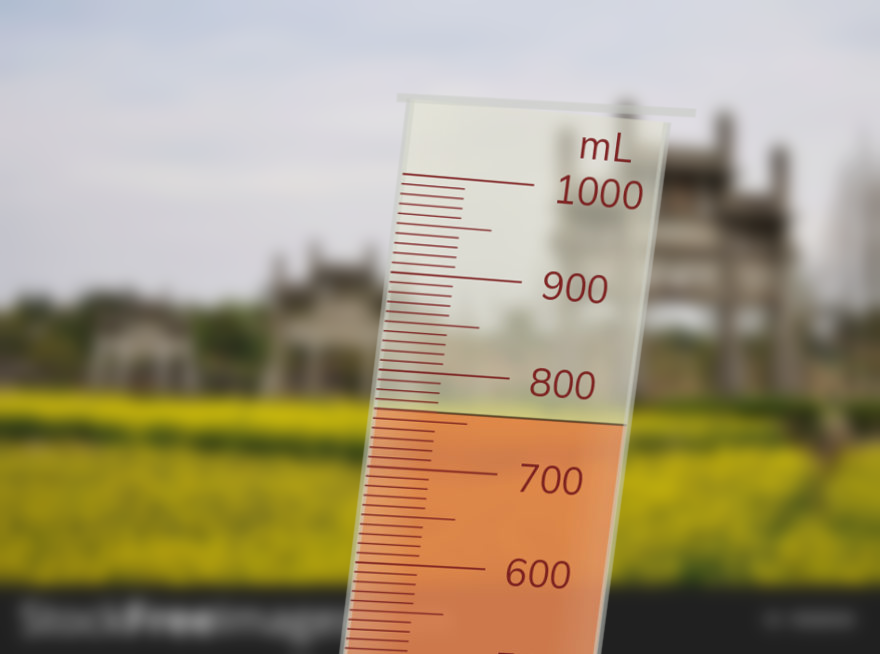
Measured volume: 760 (mL)
